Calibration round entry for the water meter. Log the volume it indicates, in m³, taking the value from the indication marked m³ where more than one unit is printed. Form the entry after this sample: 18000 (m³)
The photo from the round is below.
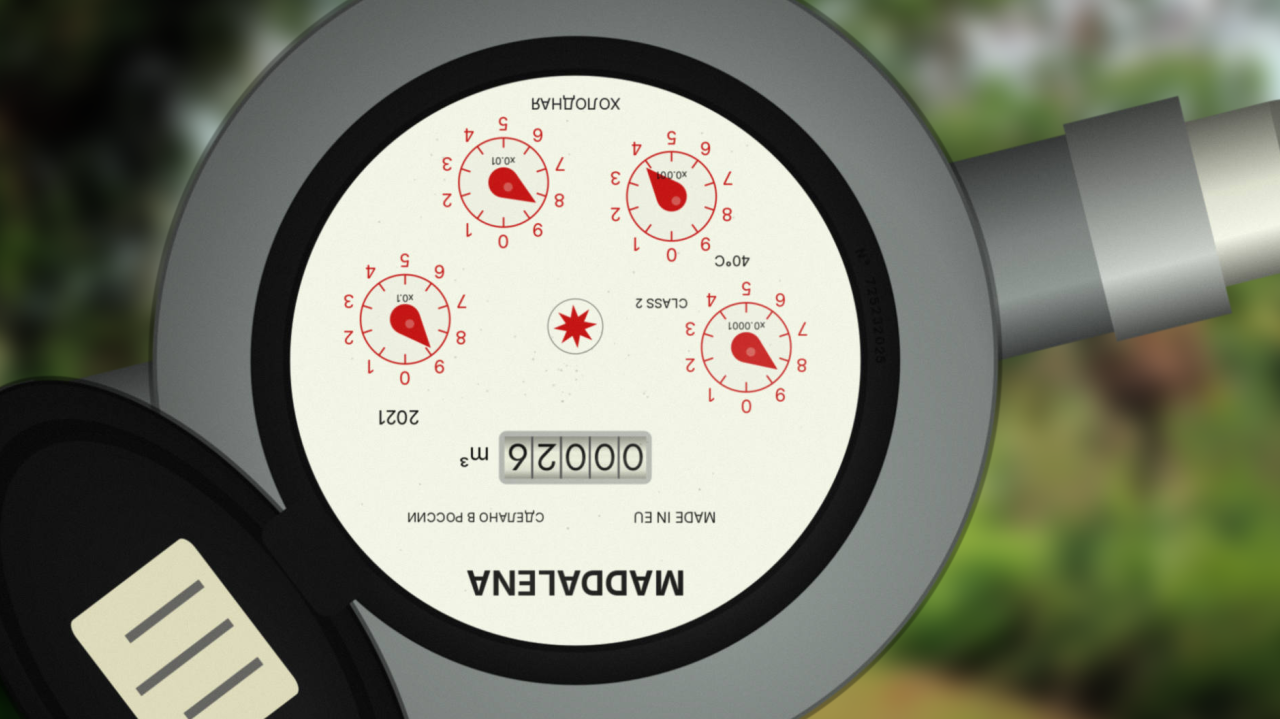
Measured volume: 26.8838 (m³)
